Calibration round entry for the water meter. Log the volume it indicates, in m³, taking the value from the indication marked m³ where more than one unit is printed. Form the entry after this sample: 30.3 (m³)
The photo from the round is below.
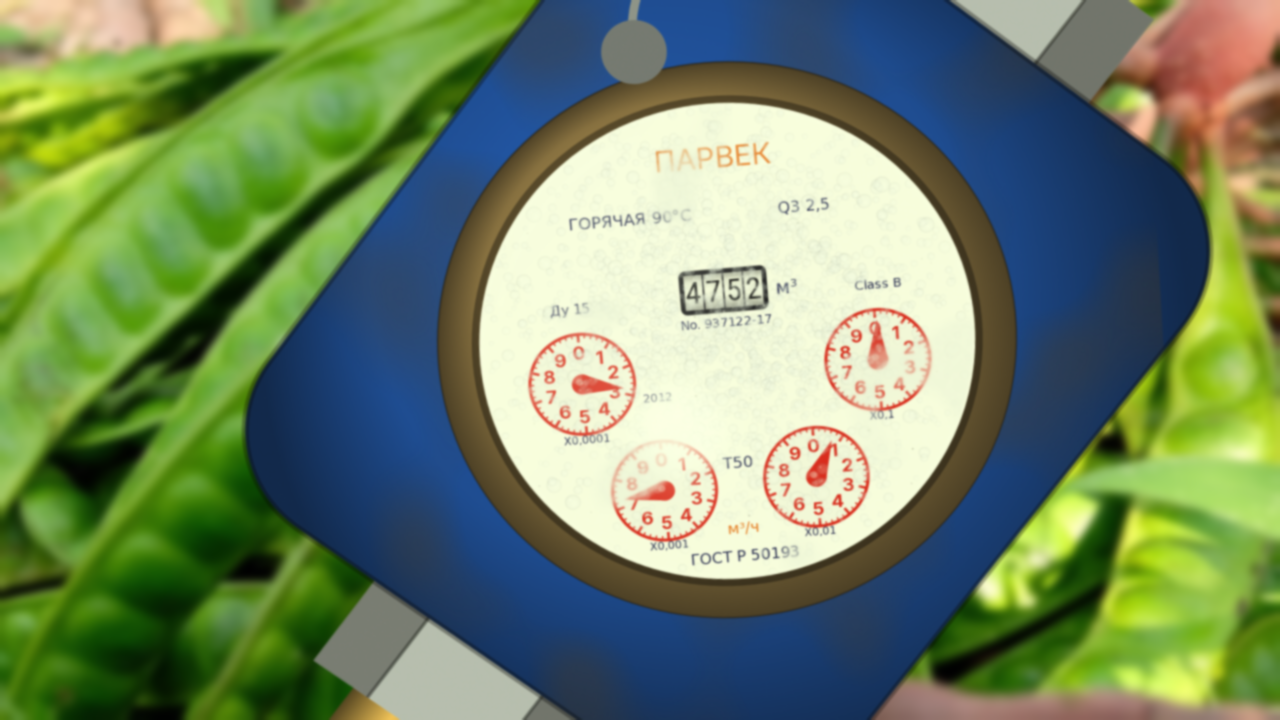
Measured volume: 4752.0072 (m³)
